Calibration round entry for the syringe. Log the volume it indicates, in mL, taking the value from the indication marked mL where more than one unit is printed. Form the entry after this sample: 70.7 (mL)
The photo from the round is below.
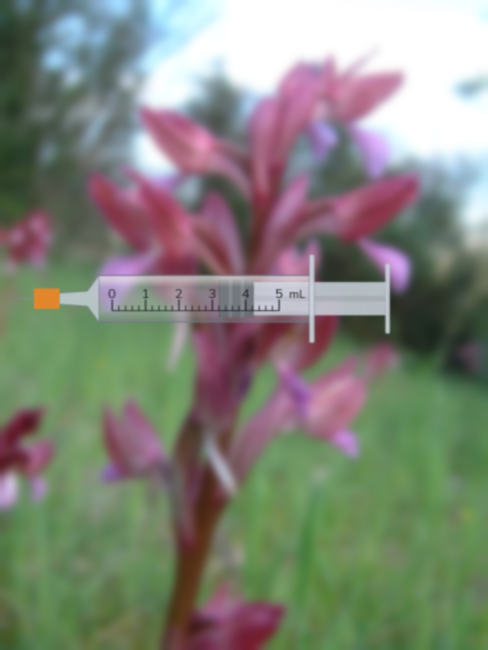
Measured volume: 3.2 (mL)
